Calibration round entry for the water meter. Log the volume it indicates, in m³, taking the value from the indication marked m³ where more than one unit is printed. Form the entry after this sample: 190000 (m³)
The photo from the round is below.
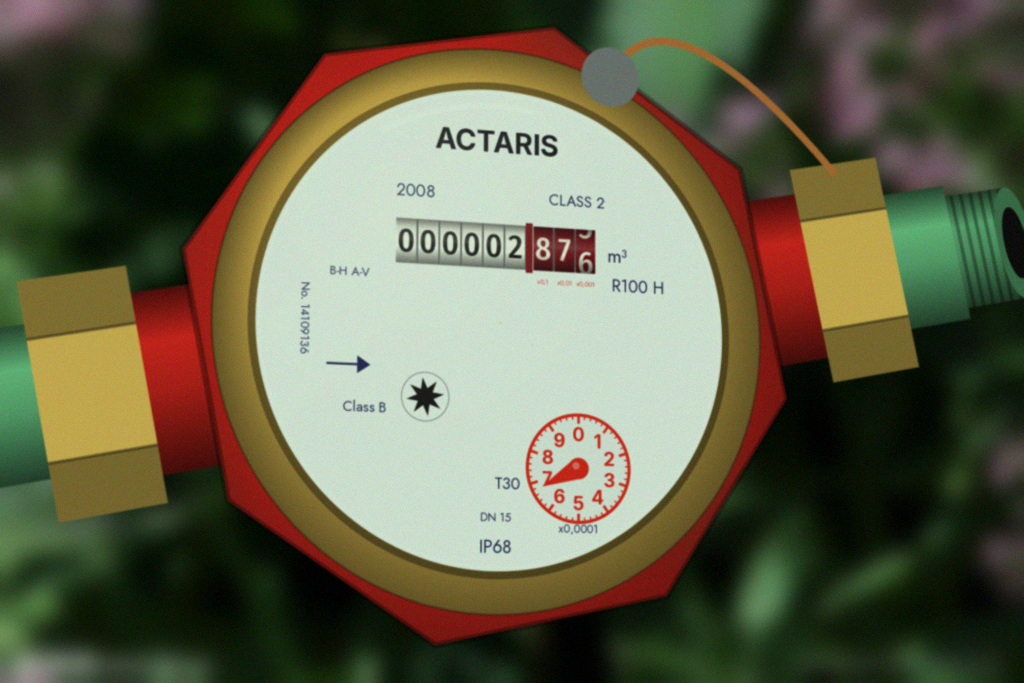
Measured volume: 2.8756 (m³)
